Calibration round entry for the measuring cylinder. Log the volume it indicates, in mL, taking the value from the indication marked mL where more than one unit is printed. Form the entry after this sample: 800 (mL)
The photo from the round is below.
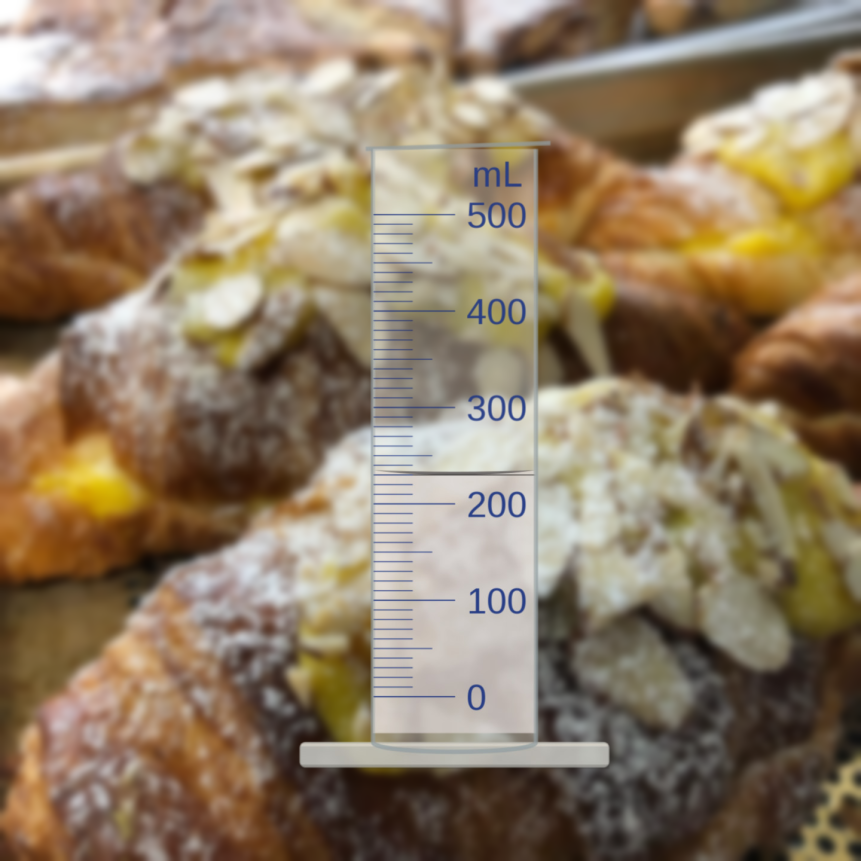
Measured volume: 230 (mL)
